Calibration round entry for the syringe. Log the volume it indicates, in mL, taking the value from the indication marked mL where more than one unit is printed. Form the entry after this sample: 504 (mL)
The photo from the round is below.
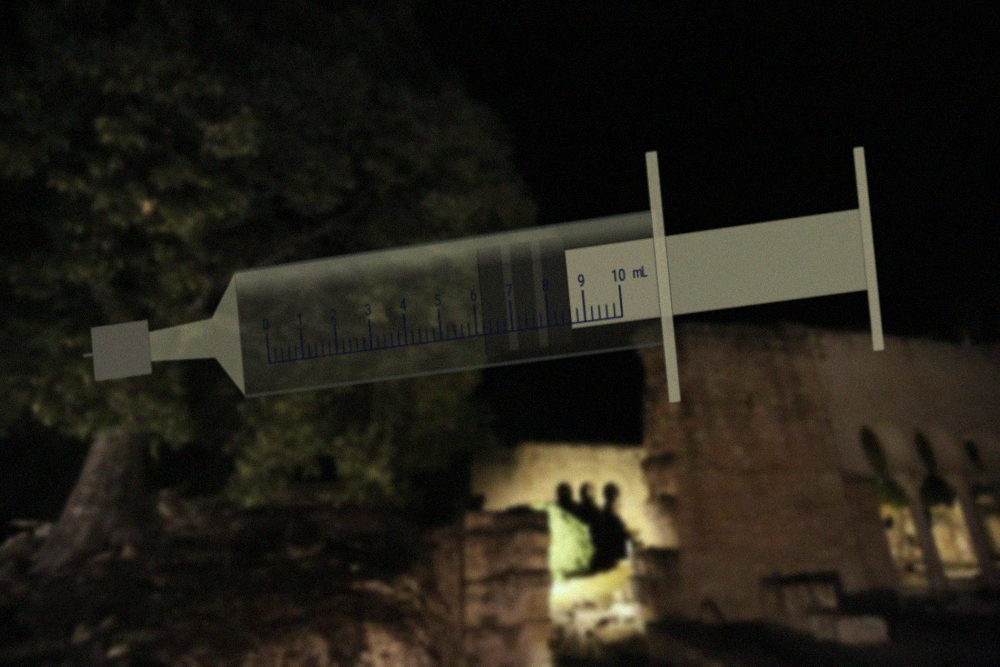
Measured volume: 6.2 (mL)
